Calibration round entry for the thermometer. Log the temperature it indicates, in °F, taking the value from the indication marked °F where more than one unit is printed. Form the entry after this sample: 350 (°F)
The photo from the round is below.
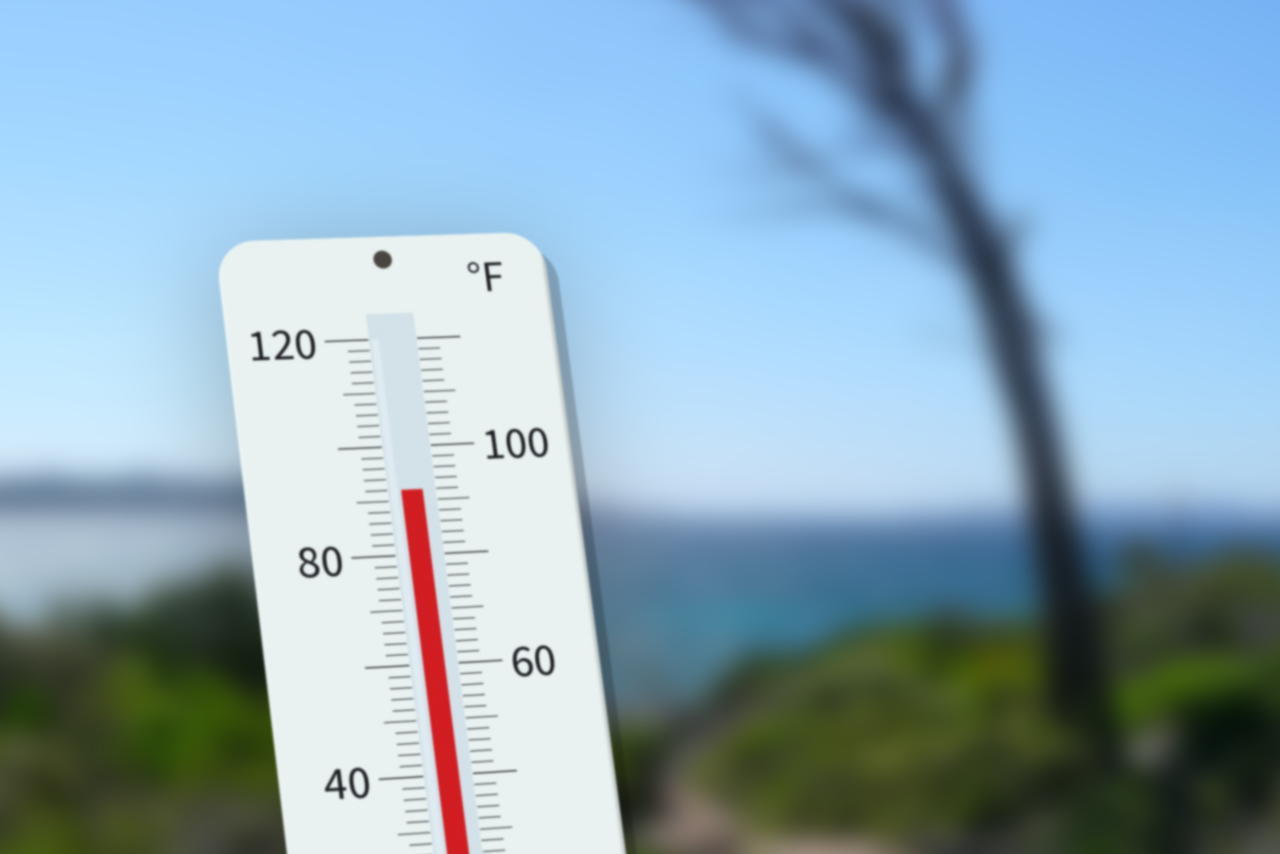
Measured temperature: 92 (°F)
